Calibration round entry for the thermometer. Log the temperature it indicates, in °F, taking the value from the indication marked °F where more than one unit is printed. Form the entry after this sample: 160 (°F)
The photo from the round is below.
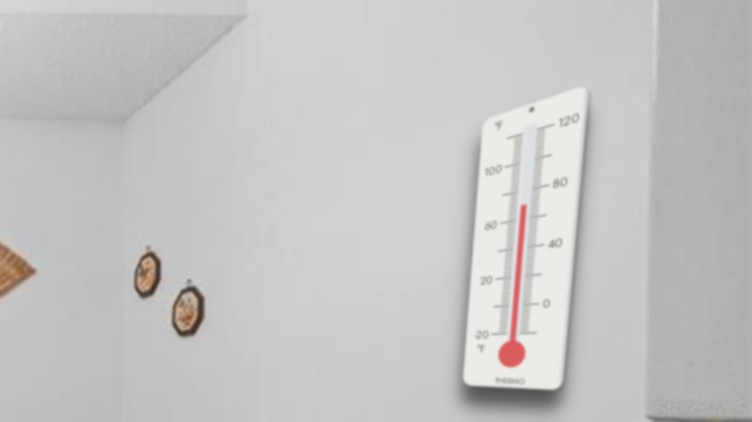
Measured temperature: 70 (°F)
